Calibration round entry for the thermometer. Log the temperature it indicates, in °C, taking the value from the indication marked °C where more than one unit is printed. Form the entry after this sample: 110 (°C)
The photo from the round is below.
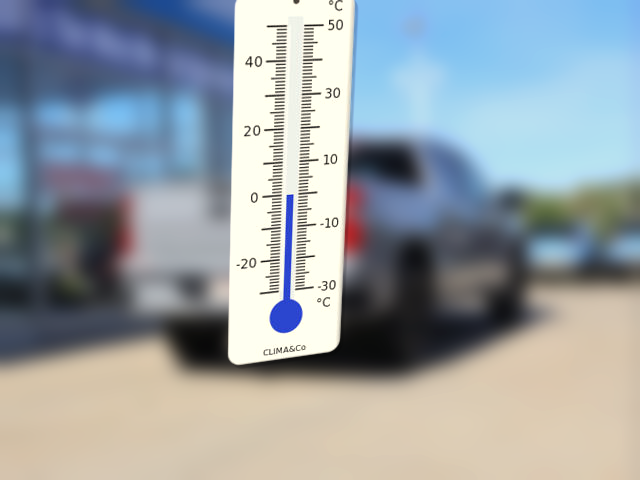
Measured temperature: 0 (°C)
